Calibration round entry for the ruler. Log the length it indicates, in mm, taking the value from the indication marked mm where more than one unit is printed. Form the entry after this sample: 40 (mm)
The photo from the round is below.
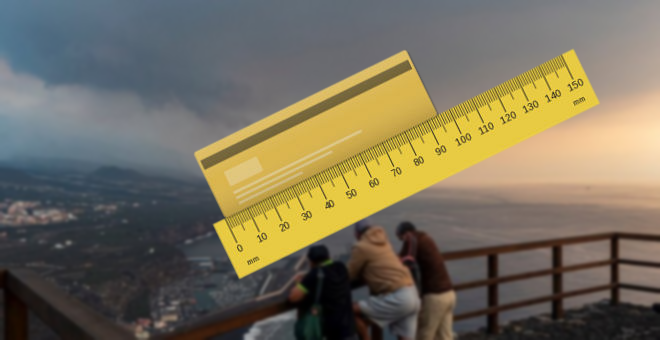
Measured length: 95 (mm)
